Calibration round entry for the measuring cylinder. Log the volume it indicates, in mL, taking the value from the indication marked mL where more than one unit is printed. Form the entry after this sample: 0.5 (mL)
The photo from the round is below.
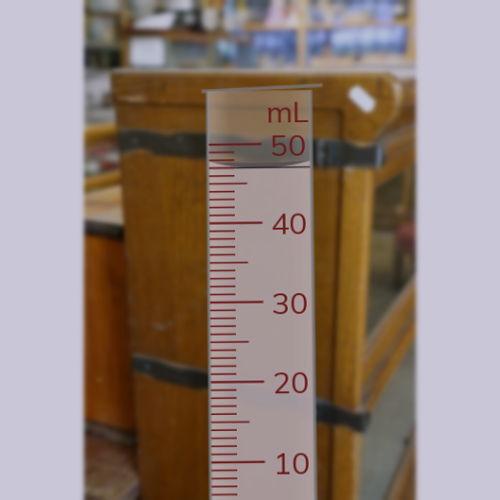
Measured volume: 47 (mL)
